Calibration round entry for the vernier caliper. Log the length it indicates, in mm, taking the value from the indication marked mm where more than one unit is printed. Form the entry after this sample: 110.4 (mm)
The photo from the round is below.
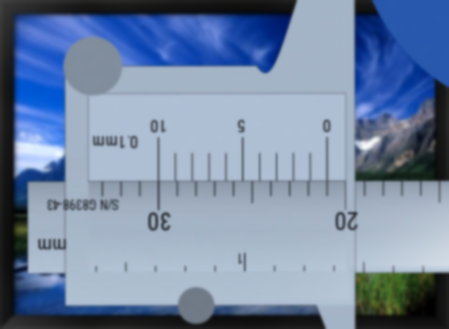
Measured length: 21.0 (mm)
